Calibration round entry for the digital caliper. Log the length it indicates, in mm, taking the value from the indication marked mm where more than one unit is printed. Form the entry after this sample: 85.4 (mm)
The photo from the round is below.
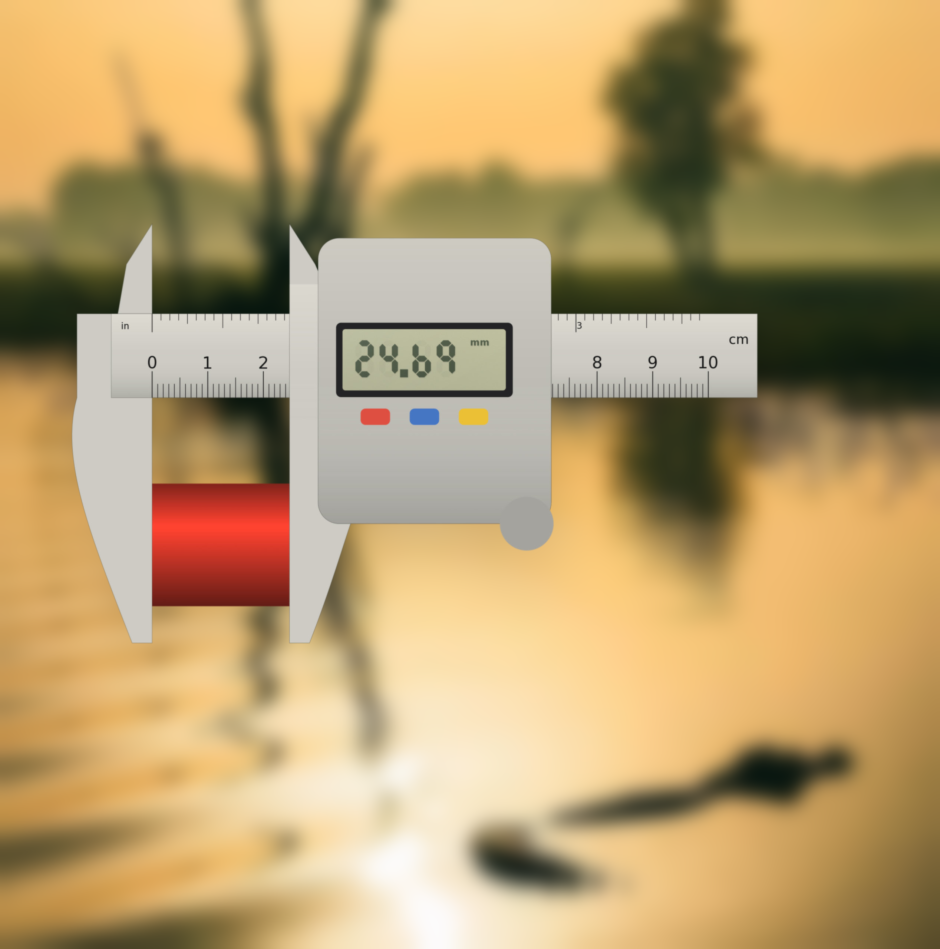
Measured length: 24.69 (mm)
